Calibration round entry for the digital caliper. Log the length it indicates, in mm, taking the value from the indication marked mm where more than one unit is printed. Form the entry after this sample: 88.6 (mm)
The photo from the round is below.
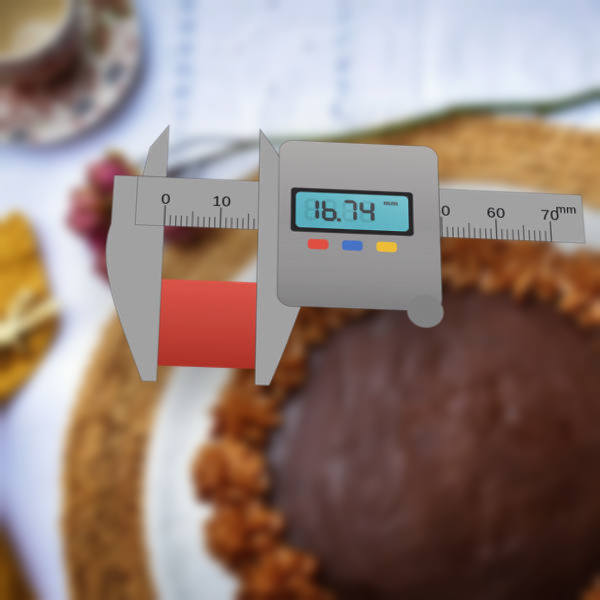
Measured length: 16.74 (mm)
